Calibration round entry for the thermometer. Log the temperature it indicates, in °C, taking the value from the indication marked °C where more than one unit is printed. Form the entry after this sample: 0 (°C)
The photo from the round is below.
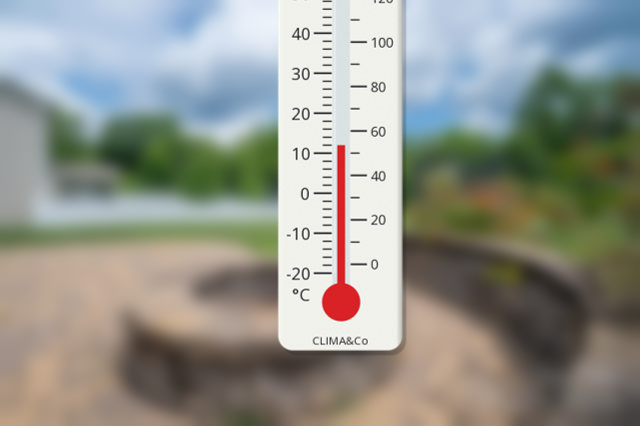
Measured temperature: 12 (°C)
